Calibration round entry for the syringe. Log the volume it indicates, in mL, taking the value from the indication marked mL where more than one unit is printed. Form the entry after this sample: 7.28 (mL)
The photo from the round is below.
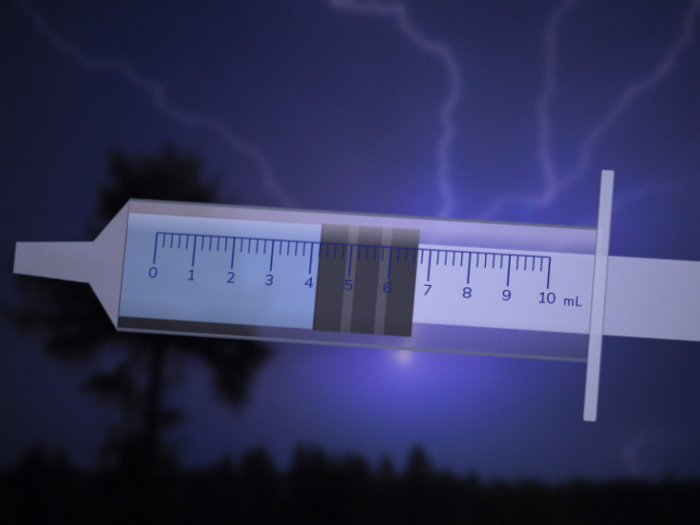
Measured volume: 4.2 (mL)
